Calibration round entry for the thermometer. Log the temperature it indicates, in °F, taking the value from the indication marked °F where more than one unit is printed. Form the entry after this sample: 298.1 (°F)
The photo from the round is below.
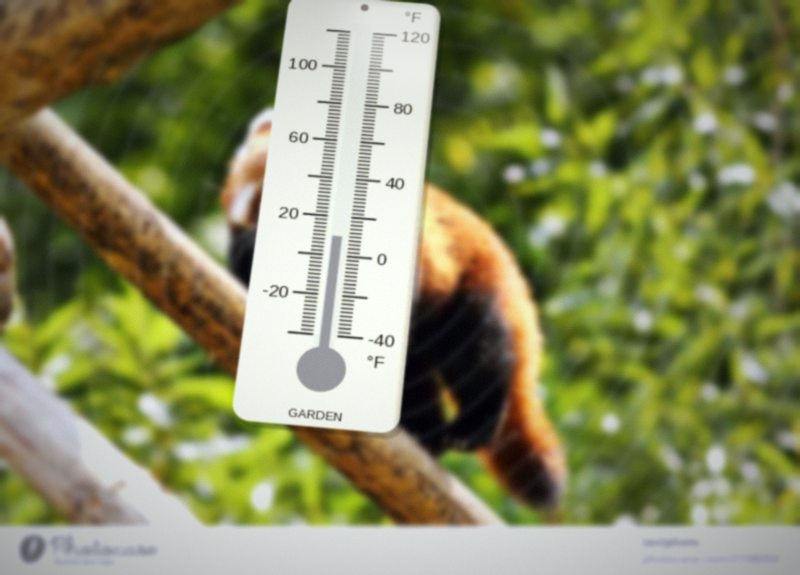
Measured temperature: 10 (°F)
